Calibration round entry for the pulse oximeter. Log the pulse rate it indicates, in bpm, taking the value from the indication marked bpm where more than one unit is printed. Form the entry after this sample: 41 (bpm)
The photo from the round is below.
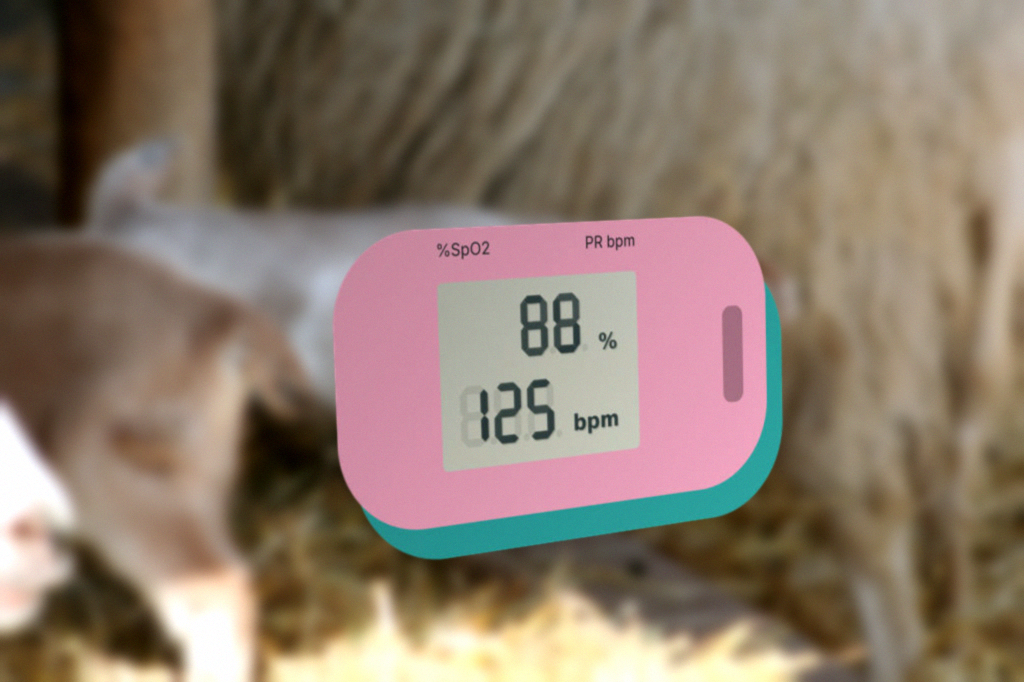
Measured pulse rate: 125 (bpm)
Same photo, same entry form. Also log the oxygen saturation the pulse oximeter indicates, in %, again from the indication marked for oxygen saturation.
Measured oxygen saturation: 88 (%)
